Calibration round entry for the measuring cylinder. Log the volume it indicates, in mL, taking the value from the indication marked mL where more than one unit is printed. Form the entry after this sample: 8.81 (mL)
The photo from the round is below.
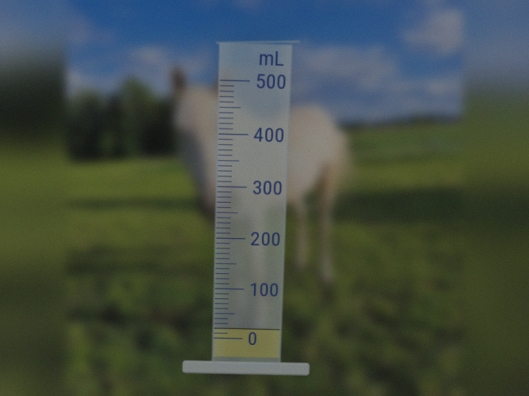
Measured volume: 20 (mL)
